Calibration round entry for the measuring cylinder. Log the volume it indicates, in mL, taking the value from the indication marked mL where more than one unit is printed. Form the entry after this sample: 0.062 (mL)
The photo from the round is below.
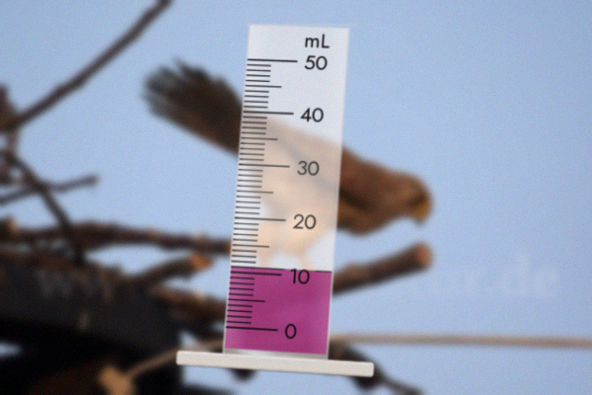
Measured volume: 11 (mL)
